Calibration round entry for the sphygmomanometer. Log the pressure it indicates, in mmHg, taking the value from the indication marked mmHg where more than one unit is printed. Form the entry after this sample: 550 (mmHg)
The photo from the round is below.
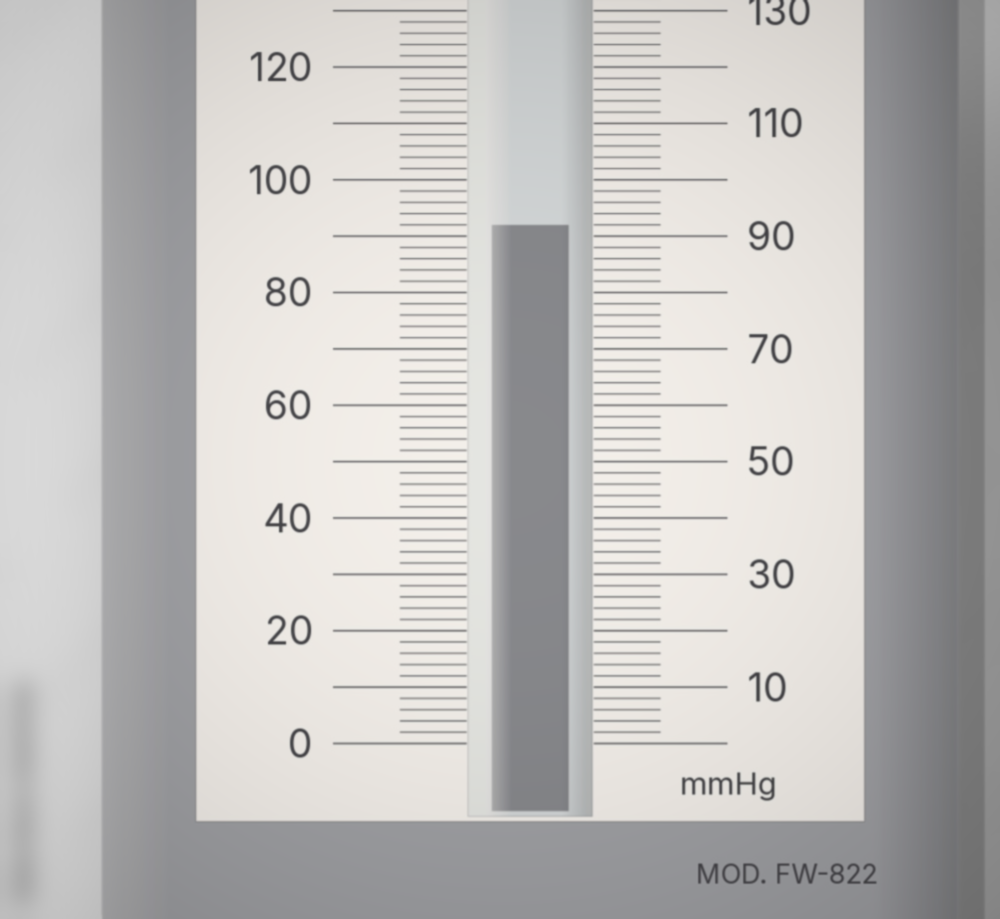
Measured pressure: 92 (mmHg)
